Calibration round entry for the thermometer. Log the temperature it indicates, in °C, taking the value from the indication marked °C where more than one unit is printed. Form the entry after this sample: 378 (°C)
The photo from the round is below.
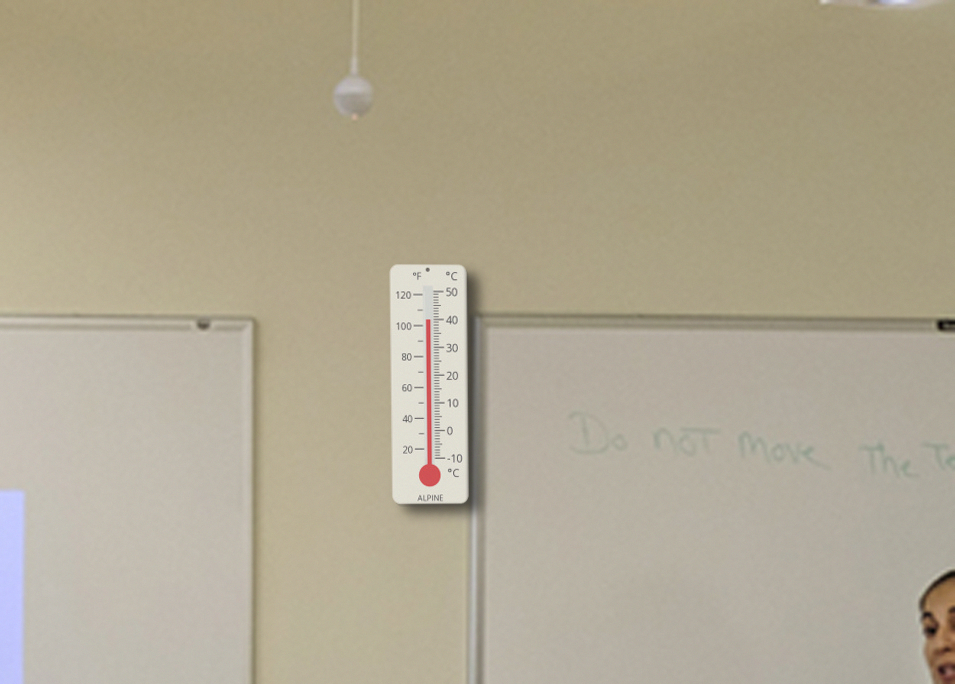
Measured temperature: 40 (°C)
